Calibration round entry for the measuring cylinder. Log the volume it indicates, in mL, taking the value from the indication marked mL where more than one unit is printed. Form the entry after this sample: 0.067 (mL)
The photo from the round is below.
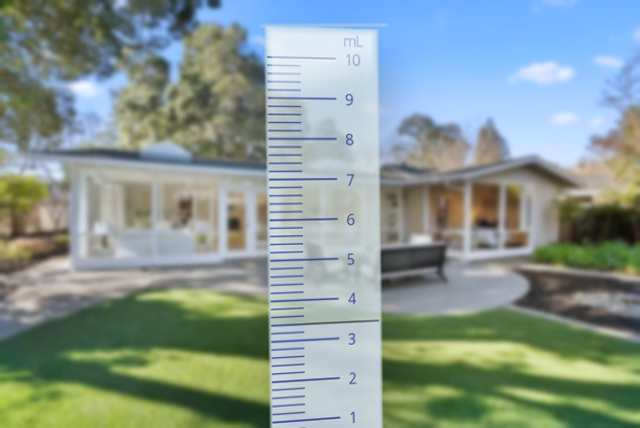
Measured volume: 3.4 (mL)
